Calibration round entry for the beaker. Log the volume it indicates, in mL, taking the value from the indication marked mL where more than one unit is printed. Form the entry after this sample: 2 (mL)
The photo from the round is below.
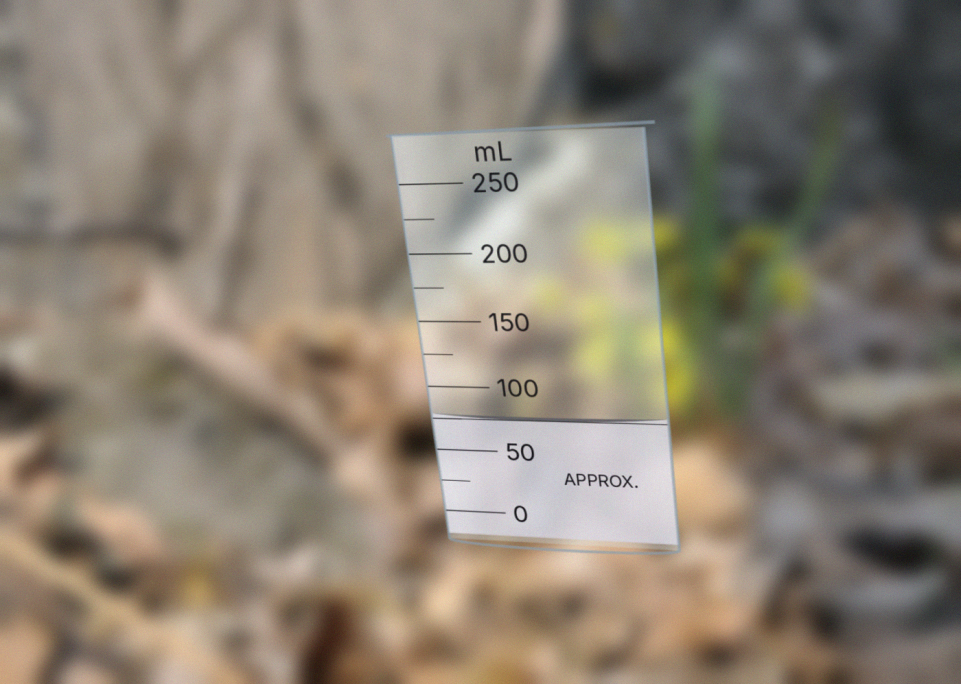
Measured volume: 75 (mL)
